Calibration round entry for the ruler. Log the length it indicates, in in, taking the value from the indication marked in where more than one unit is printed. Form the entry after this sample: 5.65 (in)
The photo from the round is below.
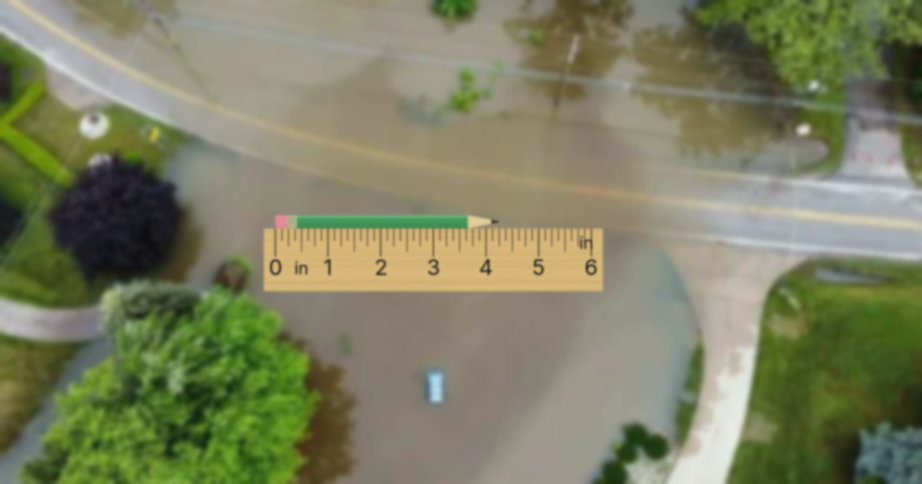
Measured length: 4.25 (in)
